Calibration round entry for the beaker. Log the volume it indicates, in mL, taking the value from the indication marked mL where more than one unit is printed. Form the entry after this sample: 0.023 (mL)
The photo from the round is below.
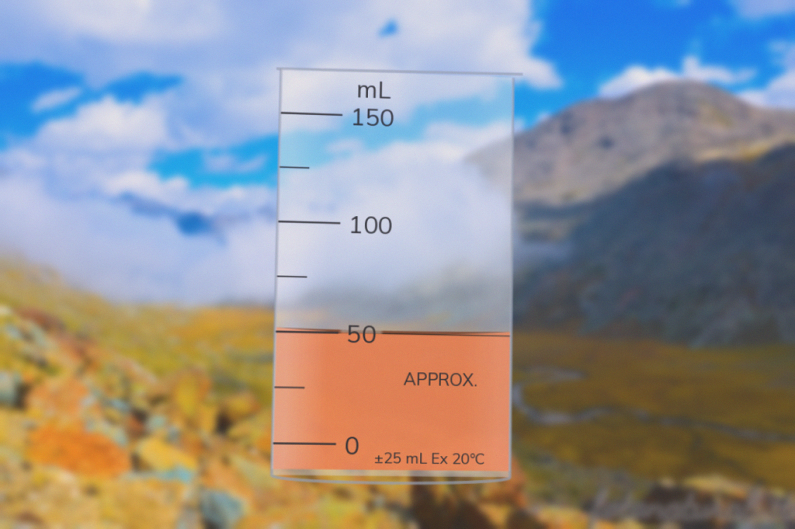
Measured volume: 50 (mL)
